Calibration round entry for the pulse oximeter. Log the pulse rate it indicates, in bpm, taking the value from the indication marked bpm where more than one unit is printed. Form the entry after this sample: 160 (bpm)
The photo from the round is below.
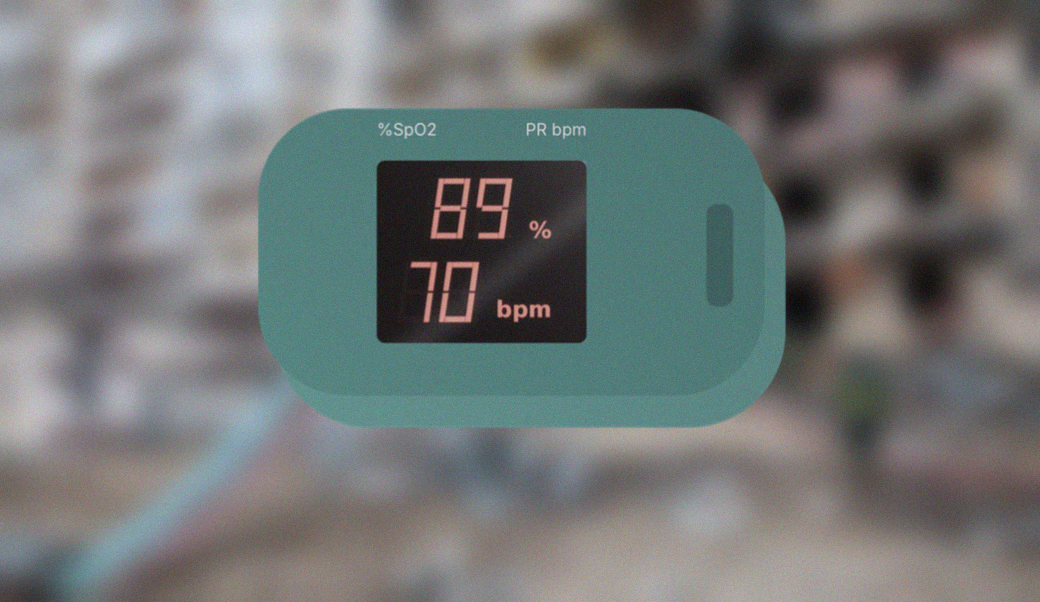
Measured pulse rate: 70 (bpm)
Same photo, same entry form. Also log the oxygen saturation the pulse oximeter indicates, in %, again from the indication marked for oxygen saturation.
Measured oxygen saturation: 89 (%)
